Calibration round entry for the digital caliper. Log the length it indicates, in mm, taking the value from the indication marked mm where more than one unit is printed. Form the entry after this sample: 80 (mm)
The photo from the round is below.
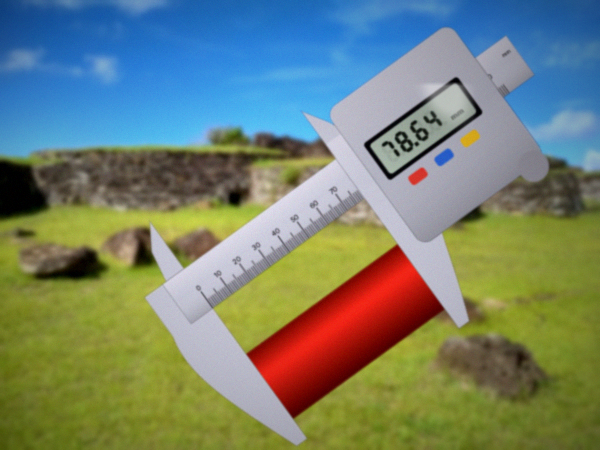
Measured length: 78.64 (mm)
